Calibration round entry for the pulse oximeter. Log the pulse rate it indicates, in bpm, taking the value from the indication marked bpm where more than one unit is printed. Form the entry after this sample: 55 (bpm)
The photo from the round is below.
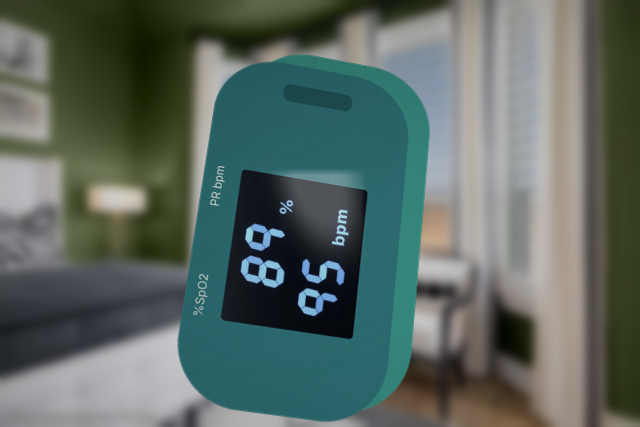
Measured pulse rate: 95 (bpm)
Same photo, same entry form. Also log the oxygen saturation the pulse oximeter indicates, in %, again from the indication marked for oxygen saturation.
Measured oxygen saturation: 89 (%)
